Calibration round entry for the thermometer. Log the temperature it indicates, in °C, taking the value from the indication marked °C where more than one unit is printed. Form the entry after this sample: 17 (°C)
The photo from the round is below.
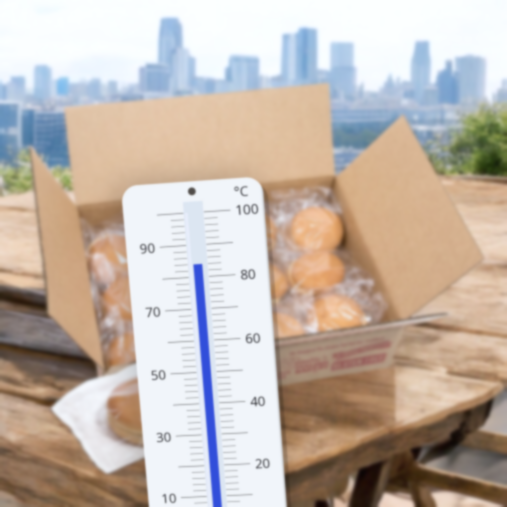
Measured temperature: 84 (°C)
